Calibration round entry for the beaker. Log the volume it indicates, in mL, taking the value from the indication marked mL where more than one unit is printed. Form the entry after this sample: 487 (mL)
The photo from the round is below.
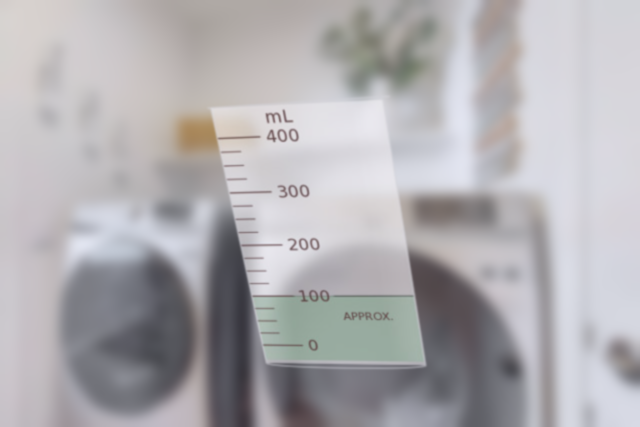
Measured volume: 100 (mL)
